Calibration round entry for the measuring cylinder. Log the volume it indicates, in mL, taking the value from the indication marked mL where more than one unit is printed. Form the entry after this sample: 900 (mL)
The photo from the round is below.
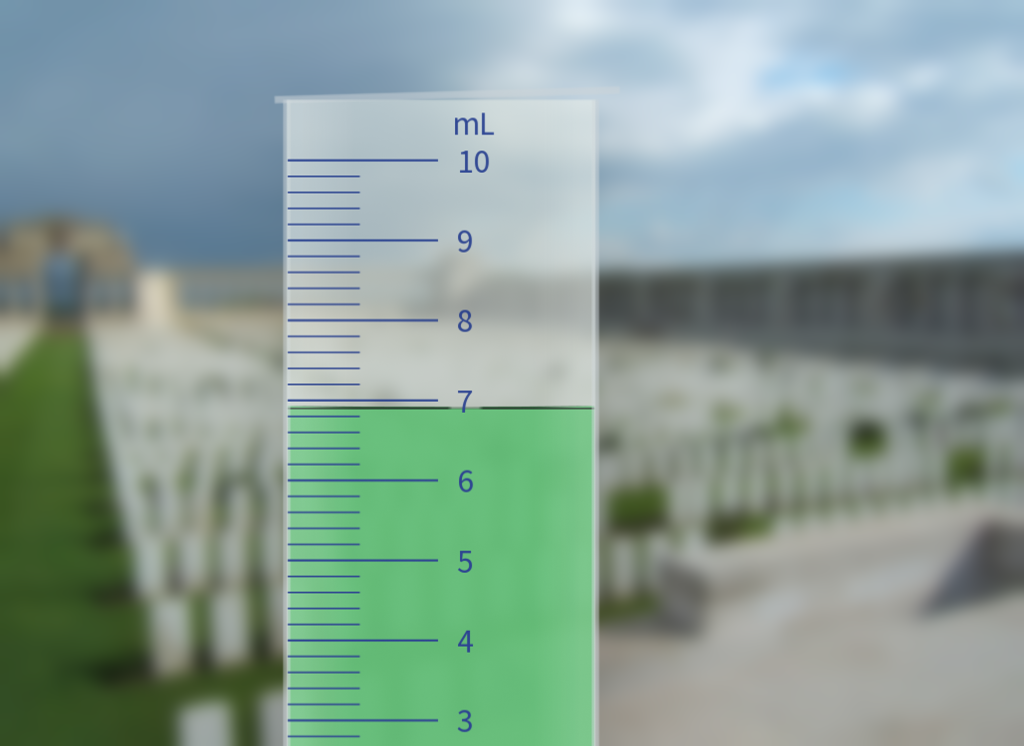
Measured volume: 6.9 (mL)
